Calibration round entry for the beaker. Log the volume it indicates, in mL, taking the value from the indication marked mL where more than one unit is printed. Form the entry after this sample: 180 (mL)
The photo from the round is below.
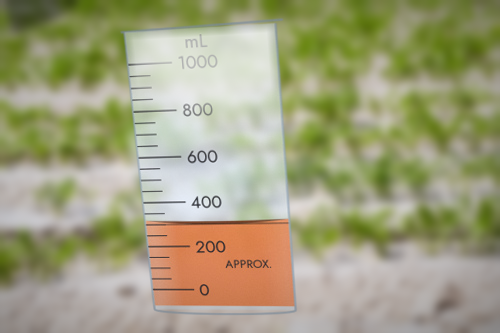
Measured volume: 300 (mL)
